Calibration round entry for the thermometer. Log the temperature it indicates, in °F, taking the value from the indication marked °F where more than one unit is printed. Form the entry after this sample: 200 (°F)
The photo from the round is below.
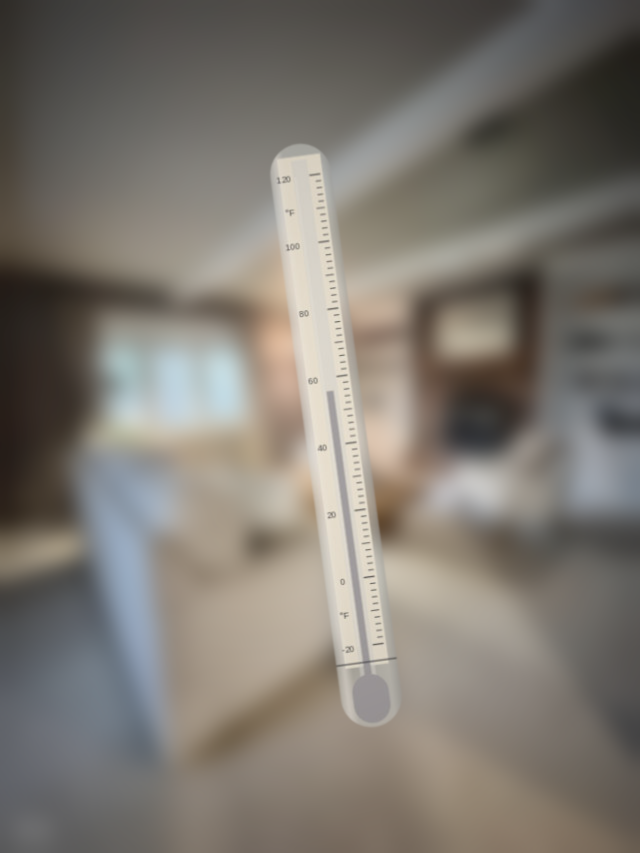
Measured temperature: 56 (°F)
